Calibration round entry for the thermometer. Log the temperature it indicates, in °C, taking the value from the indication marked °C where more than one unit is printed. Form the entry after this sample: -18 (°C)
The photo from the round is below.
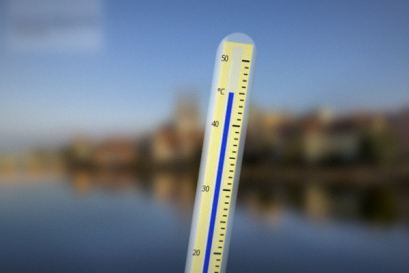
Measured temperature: 45 (°C)
